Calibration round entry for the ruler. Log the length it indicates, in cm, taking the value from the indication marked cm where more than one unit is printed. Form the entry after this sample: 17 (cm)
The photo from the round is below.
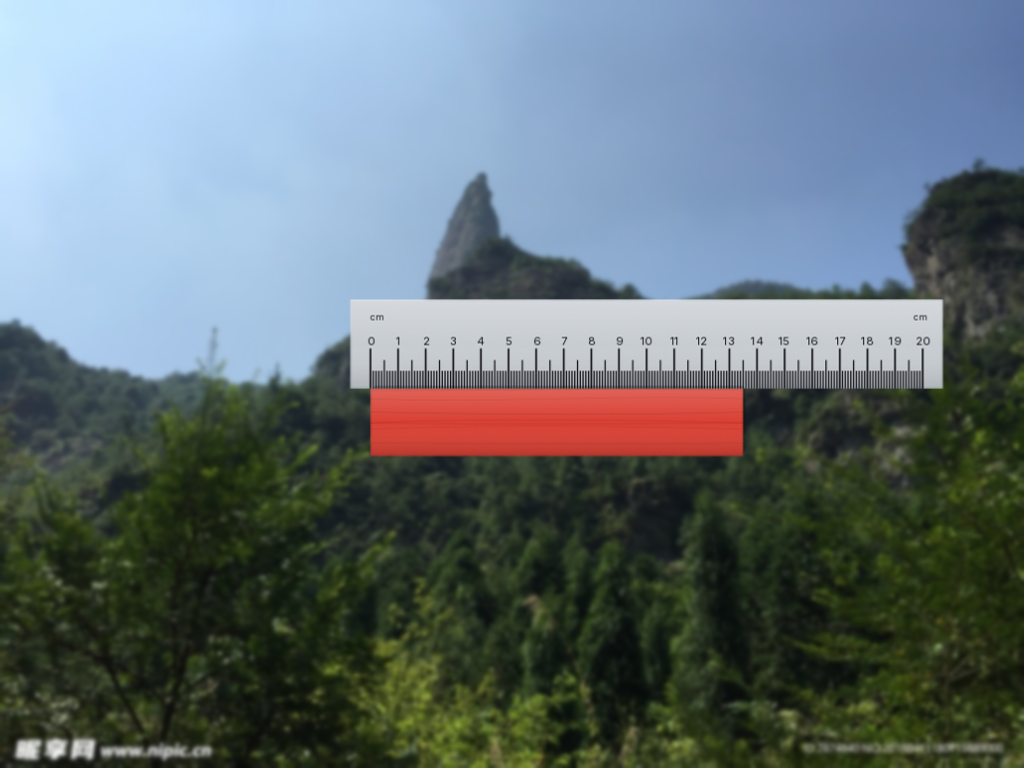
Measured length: 13.5 (cm)
